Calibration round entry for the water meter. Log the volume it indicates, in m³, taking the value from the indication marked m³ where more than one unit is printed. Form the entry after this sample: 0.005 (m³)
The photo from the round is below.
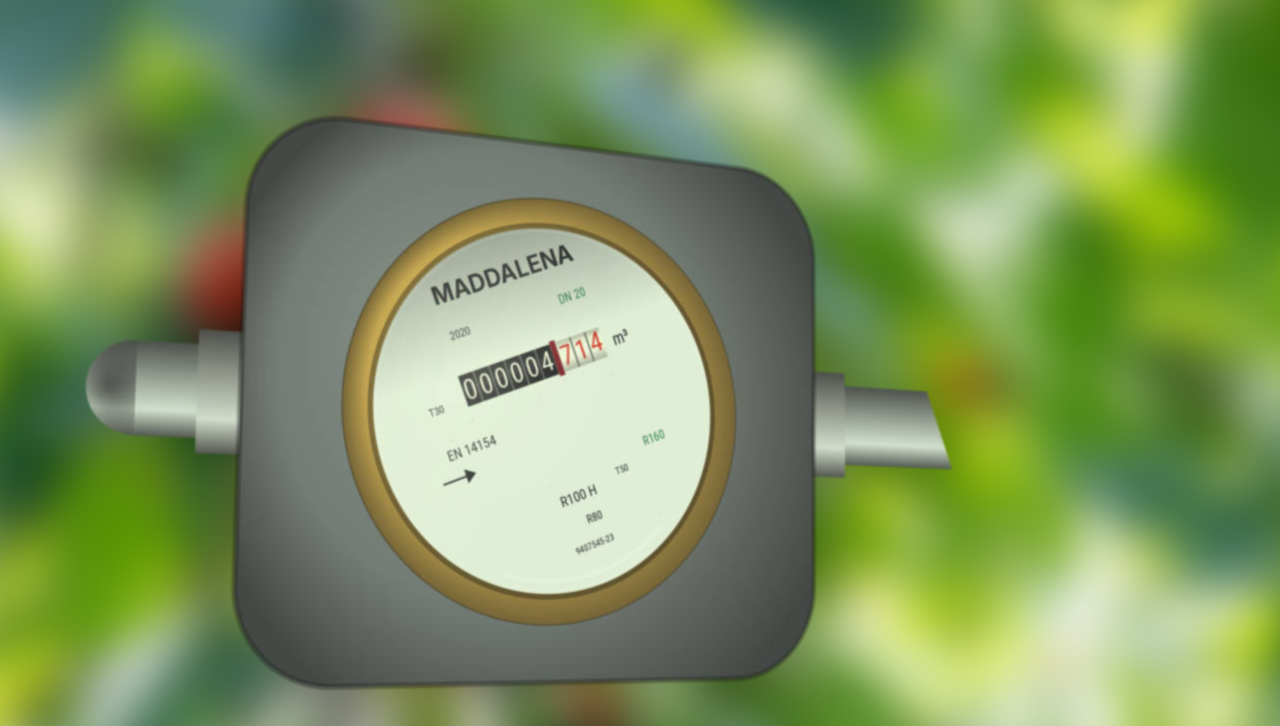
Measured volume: 4.714 (m³)
